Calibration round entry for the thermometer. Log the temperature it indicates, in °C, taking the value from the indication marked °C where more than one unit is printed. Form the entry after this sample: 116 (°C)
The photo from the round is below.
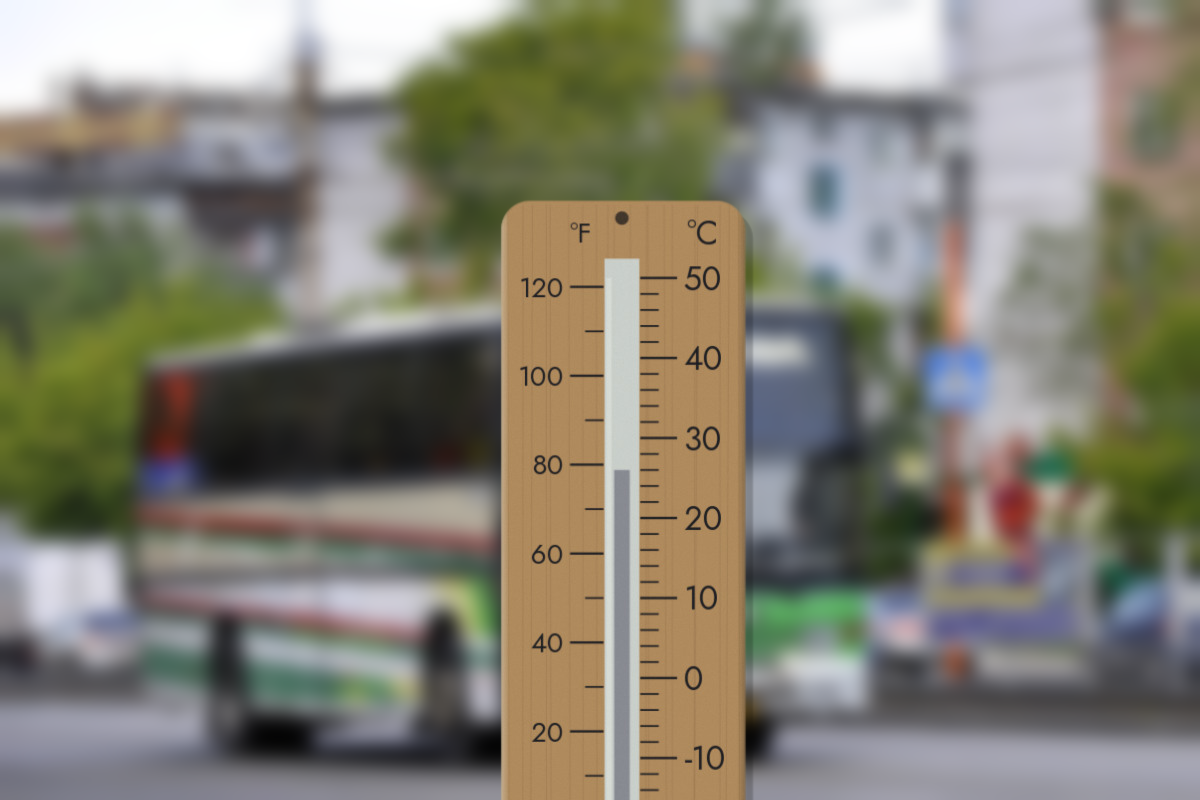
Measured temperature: 26 (°C)
